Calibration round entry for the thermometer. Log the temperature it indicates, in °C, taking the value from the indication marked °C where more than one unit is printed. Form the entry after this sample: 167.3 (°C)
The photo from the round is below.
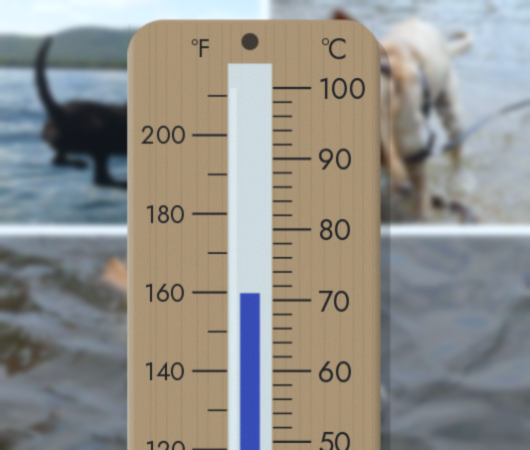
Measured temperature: 71 (°C)
